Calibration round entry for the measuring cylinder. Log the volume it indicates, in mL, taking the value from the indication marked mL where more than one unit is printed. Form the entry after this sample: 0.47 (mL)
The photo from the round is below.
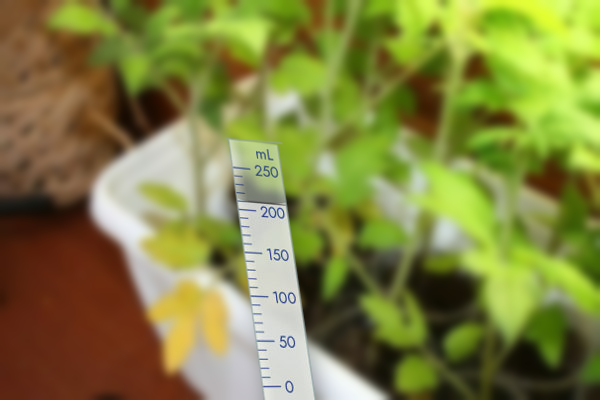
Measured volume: 210 (mL)
